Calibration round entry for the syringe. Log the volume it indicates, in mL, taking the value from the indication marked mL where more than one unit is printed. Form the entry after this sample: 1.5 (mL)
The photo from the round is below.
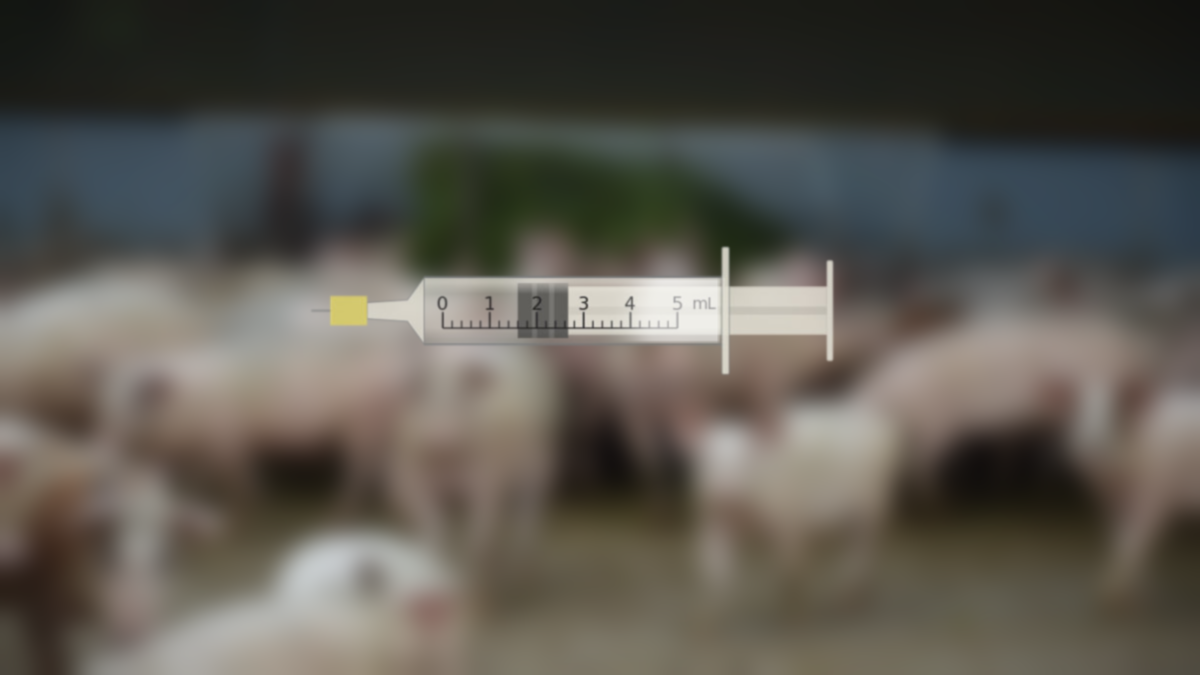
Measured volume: 1.6 (mL)
